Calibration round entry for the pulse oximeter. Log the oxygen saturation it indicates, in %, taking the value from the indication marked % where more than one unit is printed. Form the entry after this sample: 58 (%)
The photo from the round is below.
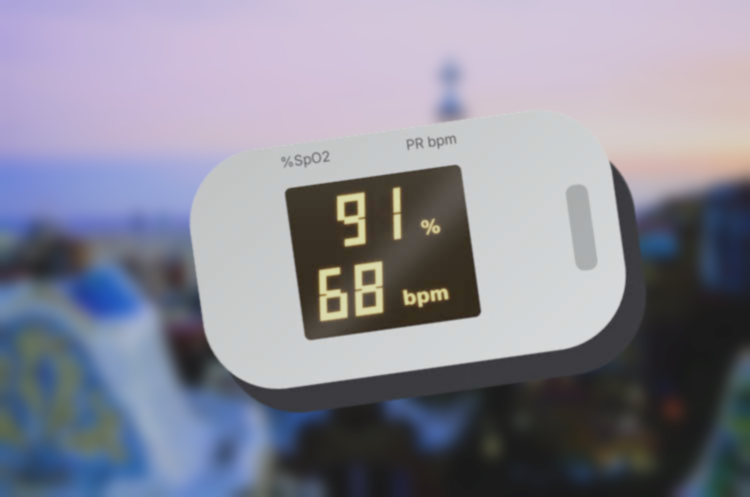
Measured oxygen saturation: 91 (%)
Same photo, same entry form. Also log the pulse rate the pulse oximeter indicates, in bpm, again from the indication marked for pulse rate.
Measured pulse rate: 68 (bpm)
